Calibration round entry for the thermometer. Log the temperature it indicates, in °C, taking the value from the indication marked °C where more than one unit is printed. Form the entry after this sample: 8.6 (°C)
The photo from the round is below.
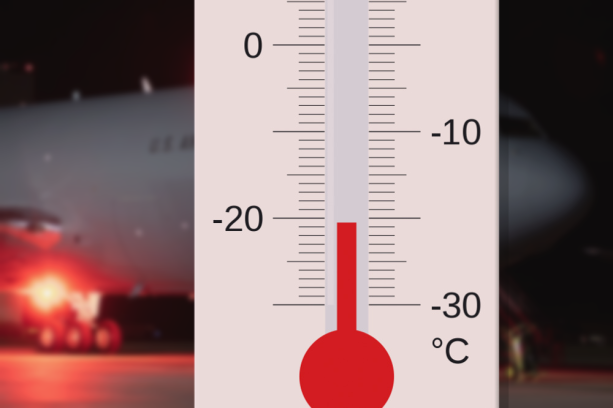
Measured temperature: -20.5 (°C)
